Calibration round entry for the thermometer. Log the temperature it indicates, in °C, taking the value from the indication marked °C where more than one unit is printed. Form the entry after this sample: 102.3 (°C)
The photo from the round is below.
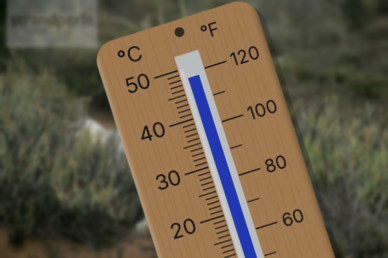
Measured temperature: 48 (°C)
